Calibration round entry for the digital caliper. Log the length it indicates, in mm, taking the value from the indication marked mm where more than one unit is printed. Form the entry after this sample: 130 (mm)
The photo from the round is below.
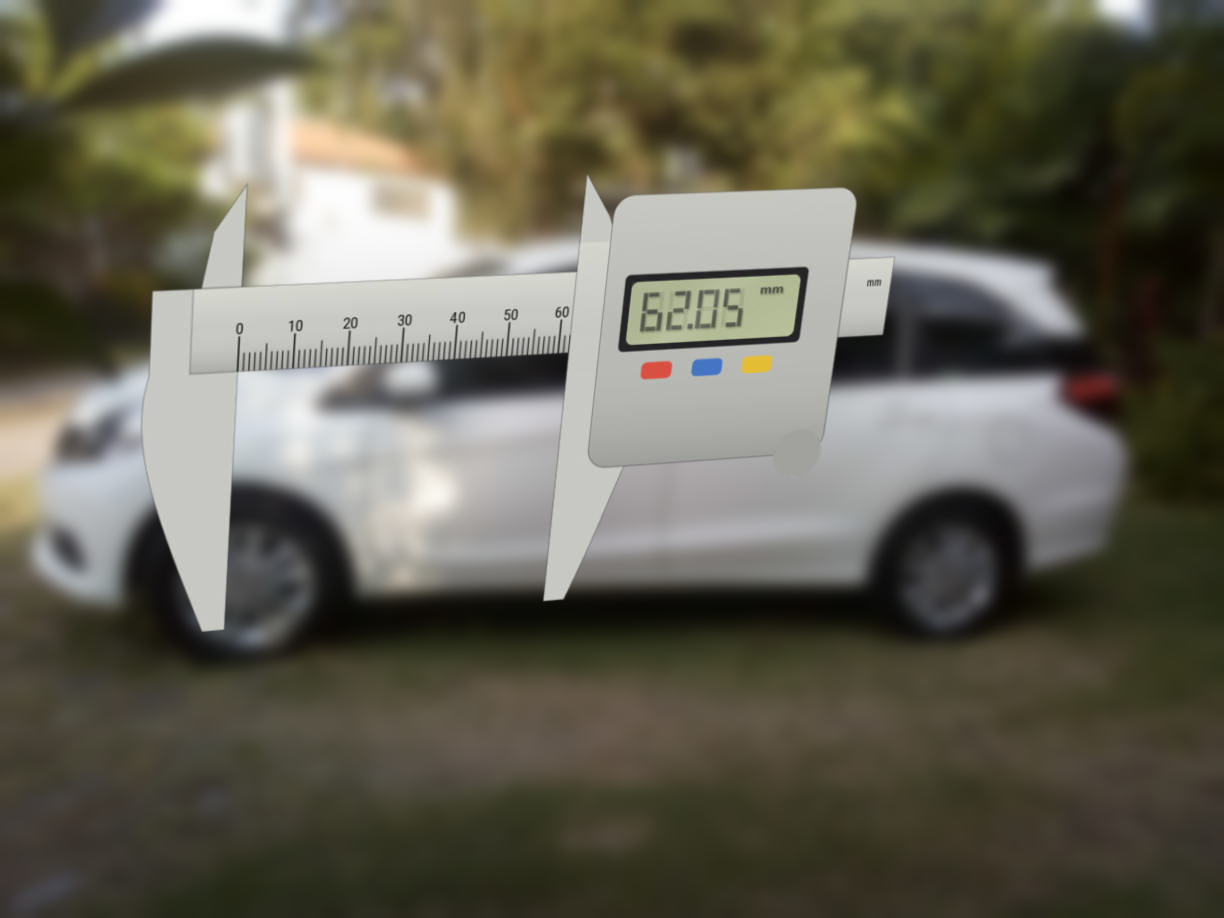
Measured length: 62.05 (mm)
